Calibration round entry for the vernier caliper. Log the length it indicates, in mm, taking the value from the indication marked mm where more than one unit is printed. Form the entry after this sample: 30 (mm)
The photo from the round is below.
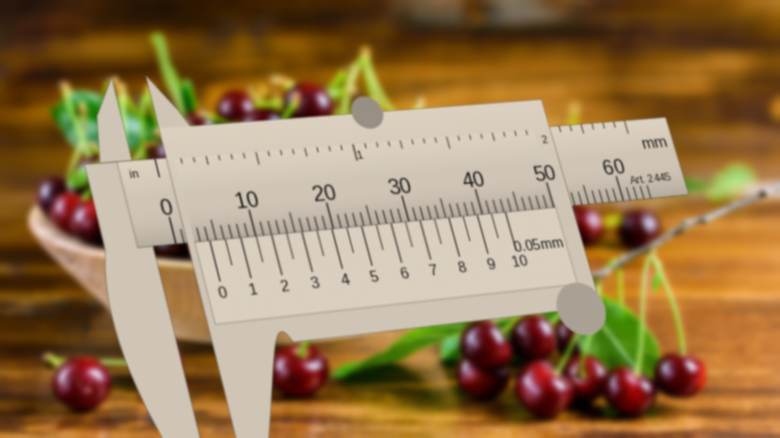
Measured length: 4.2 (mm)
